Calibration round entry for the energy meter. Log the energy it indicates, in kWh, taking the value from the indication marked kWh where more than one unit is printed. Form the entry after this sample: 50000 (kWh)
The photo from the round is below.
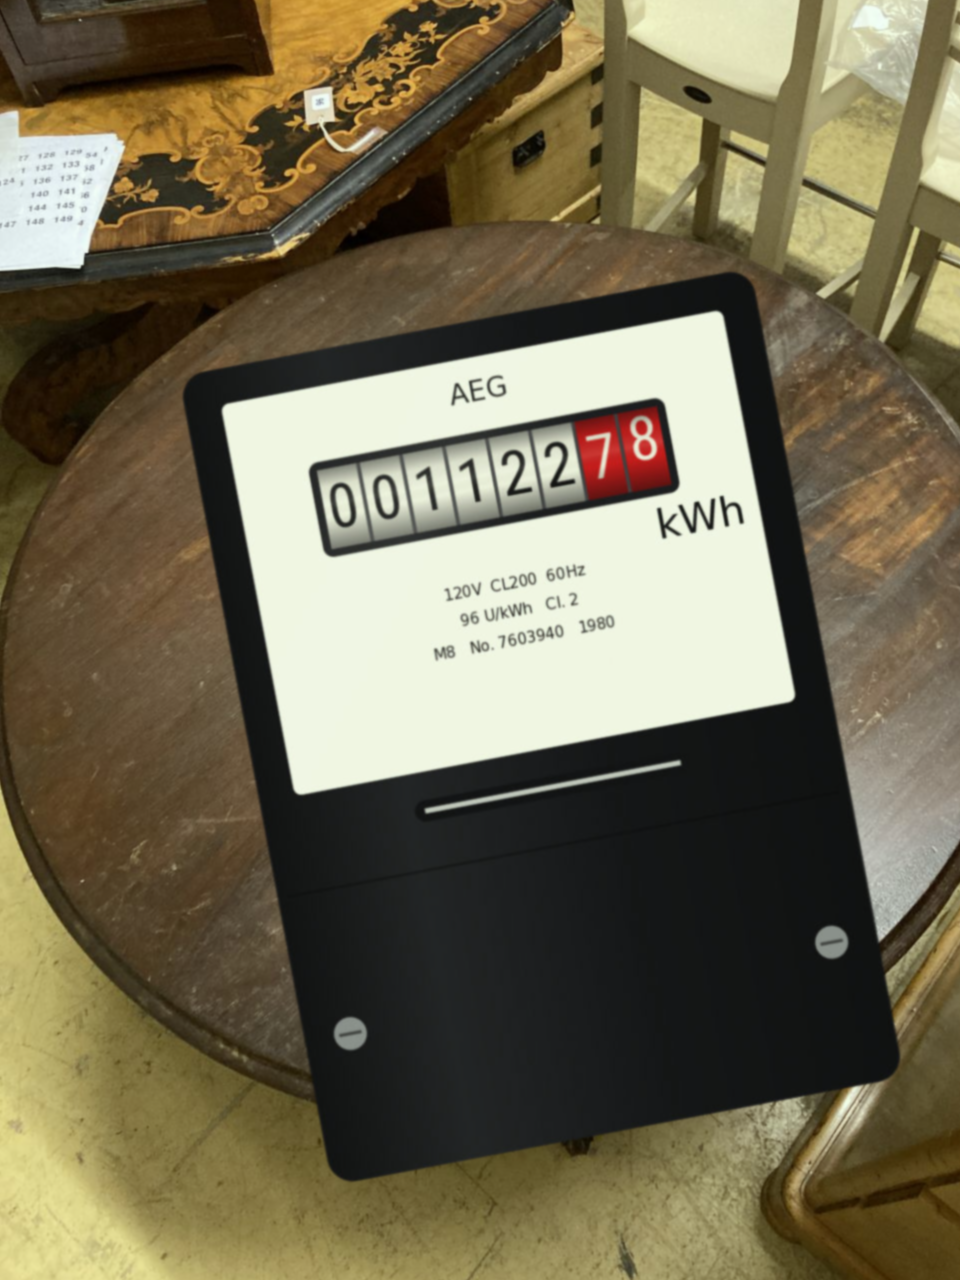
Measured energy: 1122.78 (kWh)
